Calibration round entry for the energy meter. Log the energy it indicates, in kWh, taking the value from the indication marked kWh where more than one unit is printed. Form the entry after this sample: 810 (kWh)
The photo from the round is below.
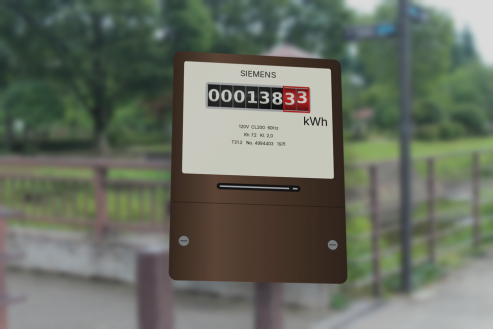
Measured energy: 138.33 (kWh)
